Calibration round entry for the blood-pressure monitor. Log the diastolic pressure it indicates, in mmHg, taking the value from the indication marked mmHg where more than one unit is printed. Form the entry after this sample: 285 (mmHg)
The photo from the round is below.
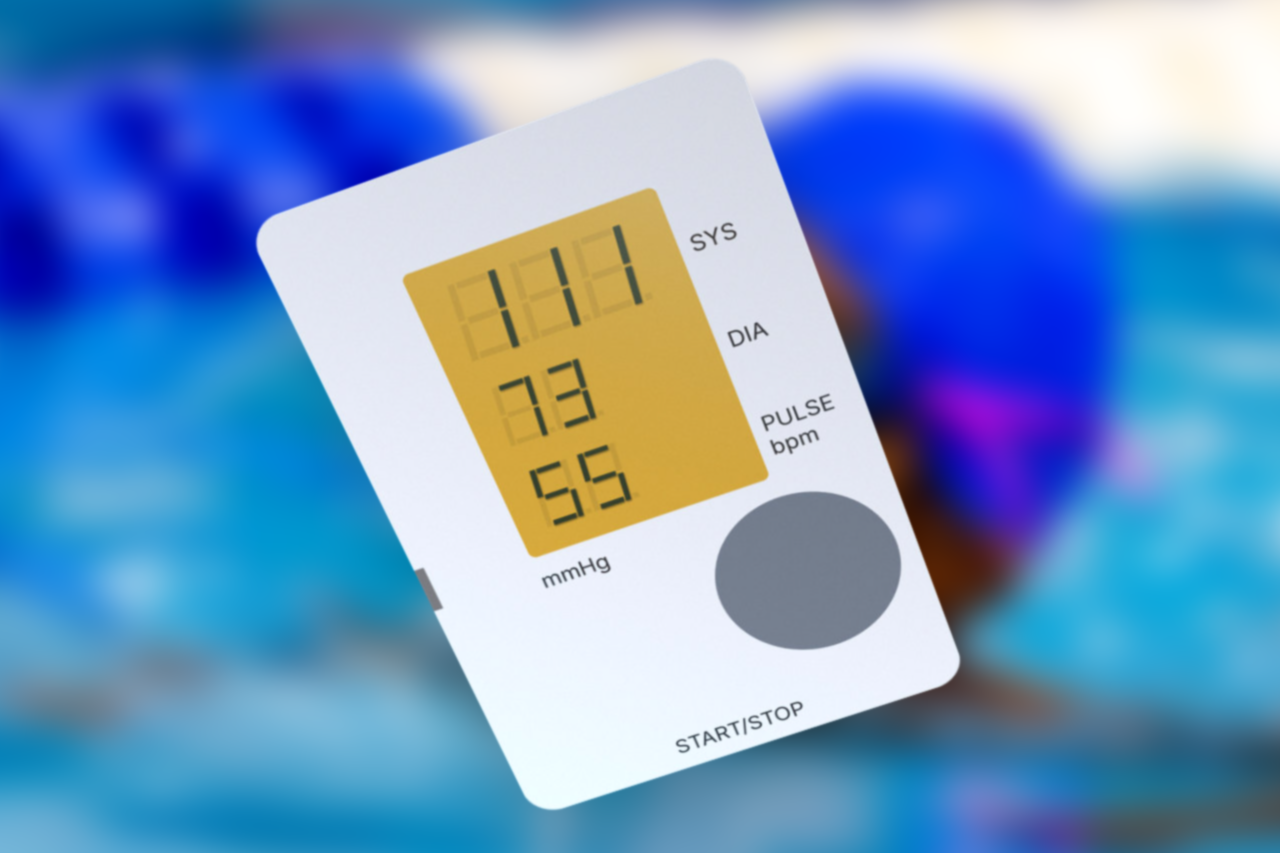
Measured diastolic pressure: 73 (mmHg)
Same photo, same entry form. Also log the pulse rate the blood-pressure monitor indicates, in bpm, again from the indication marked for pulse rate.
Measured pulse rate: 55 (bpm)
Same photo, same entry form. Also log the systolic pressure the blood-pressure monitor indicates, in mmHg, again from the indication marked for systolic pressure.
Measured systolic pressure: 111 (mmHg)
